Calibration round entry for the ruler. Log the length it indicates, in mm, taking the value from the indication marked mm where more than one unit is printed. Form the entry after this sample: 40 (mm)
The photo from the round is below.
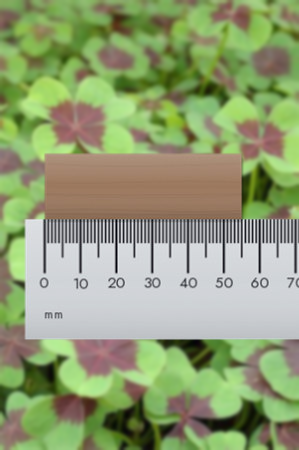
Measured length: 55 (mm)
